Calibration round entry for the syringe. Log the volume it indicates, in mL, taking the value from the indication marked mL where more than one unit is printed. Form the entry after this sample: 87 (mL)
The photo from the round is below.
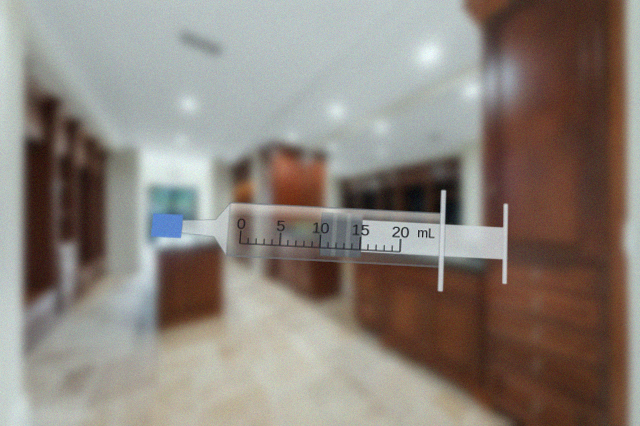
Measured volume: 10 (mL)
